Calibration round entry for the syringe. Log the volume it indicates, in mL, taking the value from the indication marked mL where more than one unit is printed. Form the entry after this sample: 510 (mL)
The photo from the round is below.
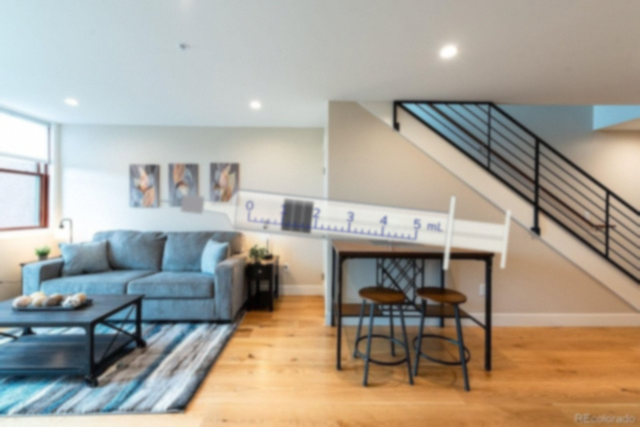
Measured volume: 1 (mL)
